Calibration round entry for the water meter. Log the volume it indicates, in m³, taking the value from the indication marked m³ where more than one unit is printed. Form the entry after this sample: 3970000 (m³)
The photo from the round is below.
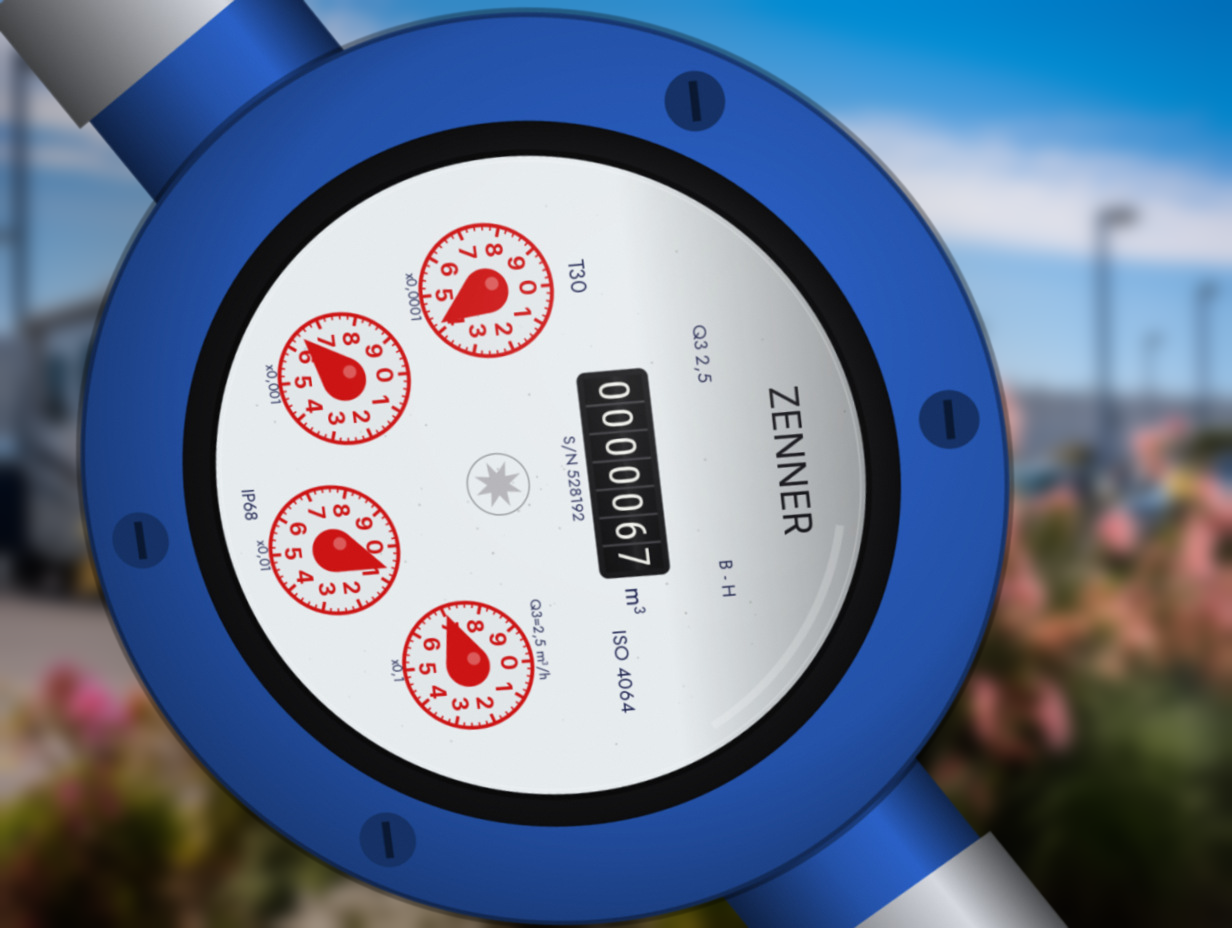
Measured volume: 67.7064 (m³)
